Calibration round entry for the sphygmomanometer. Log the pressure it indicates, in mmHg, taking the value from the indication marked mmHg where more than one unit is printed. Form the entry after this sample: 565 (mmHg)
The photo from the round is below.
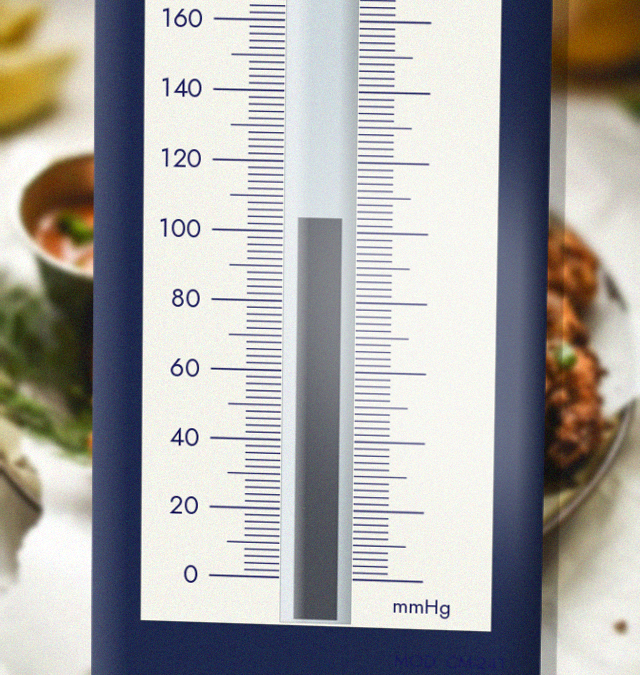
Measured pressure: 104 (mmHg)
